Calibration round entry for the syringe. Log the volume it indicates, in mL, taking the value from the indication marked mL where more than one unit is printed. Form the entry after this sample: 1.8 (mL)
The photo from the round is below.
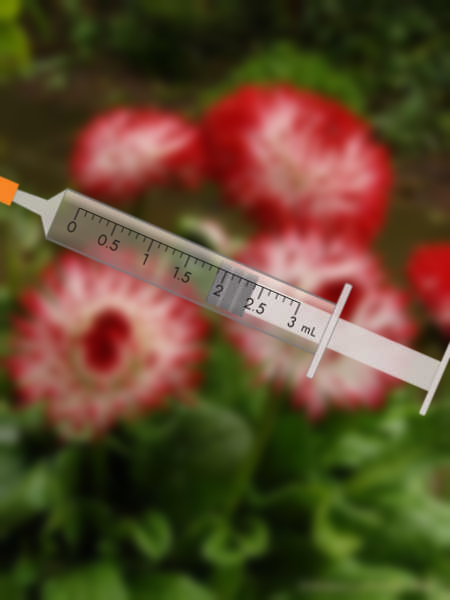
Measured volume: 1.9 (mL)
